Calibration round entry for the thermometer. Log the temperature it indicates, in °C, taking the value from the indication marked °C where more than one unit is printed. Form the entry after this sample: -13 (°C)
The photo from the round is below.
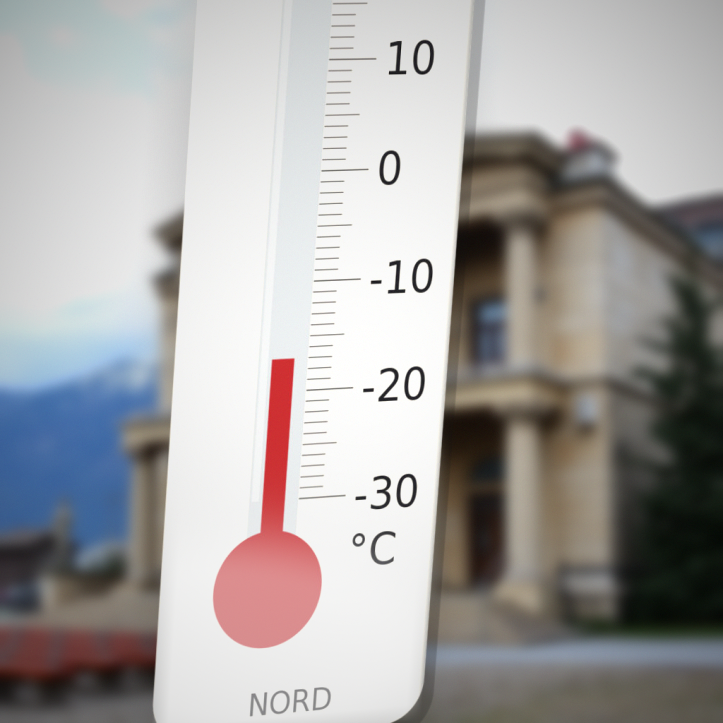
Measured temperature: -17 (°C)
